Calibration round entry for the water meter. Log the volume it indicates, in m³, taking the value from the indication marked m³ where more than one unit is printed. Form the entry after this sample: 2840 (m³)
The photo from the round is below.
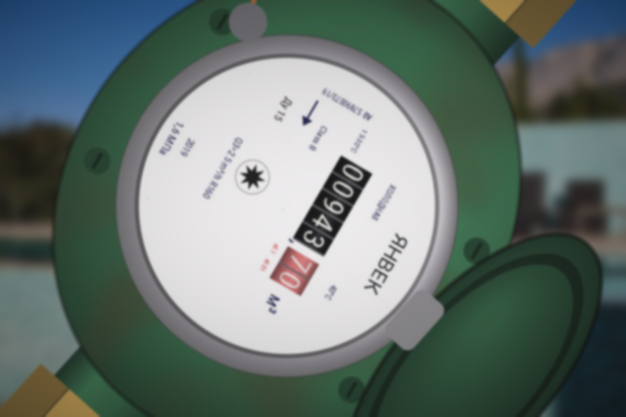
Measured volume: 943.70 (m³)
